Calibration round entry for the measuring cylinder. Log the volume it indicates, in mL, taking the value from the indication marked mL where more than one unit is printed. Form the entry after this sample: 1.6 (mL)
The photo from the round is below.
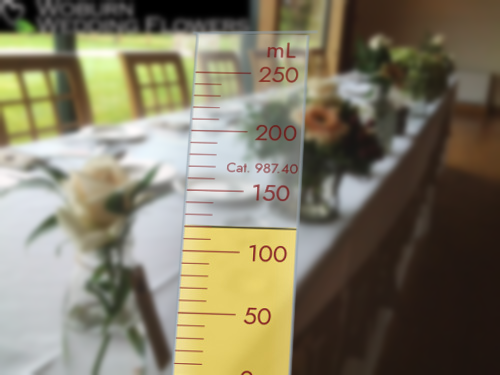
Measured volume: 120 (mL)
